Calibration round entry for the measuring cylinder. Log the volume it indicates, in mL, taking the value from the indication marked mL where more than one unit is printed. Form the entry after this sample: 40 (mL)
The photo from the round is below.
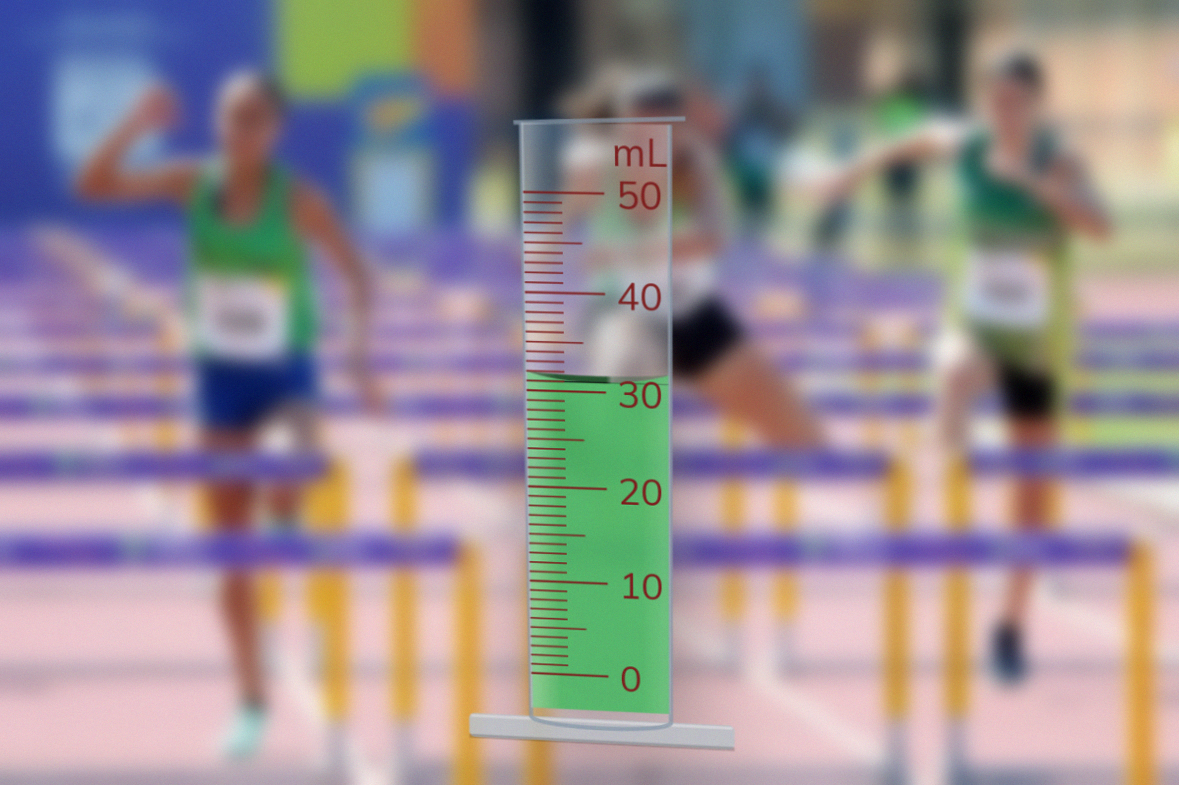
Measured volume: 31 (mL)
